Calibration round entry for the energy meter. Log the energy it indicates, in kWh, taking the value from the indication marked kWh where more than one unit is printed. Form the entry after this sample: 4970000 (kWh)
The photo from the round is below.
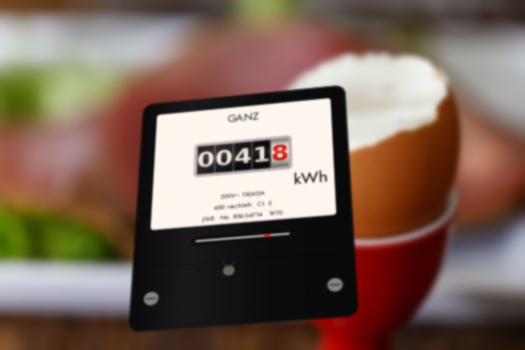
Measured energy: 41.8 (kWh)
